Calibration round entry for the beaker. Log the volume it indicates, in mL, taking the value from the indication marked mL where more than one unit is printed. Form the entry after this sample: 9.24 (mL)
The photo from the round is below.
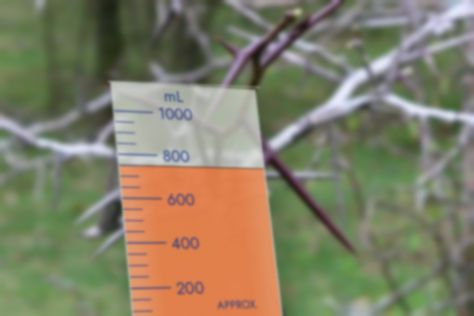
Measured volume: 750 (mL)
